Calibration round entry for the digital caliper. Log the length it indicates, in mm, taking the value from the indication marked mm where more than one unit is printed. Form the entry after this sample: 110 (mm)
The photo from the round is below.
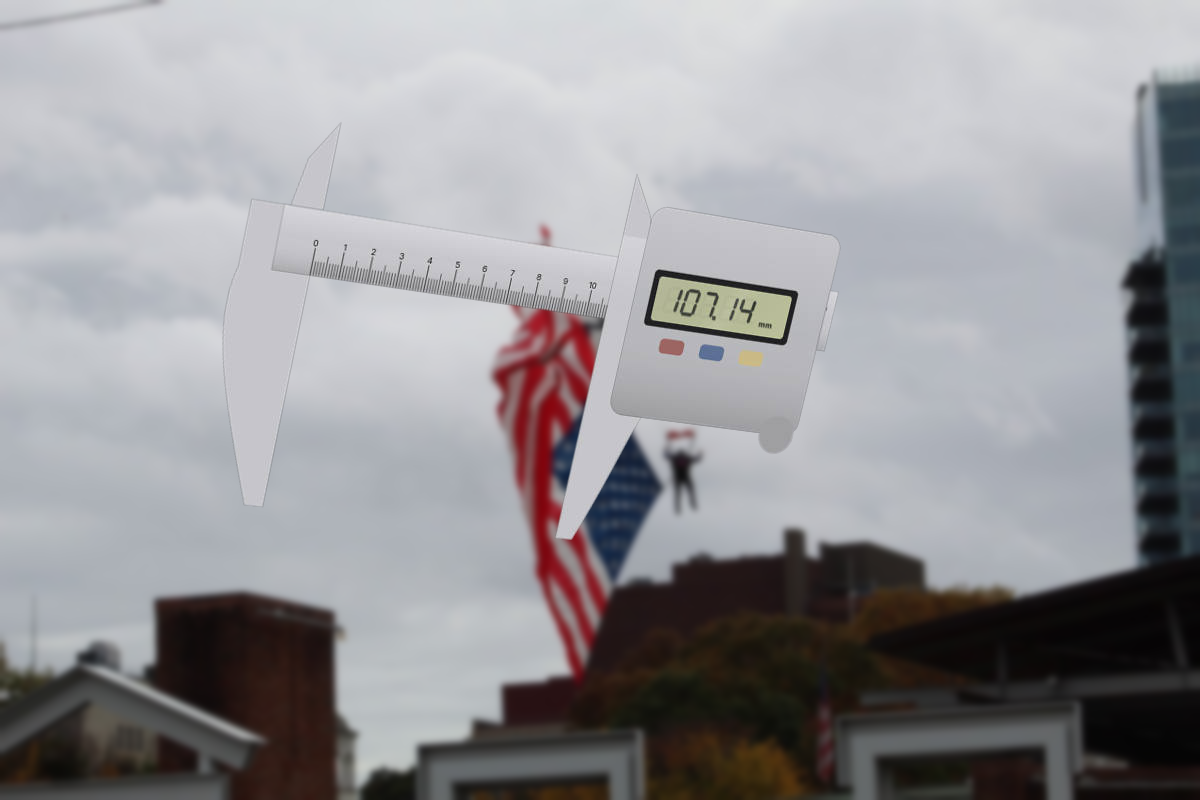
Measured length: 107.14 (mm)
